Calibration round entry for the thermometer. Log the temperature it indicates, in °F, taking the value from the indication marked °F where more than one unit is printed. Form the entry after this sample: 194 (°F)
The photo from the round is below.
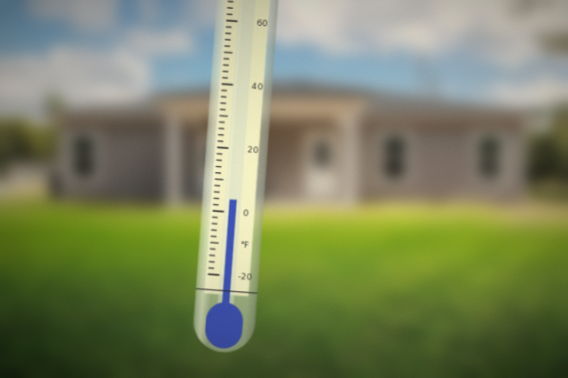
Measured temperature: 4 (°F)
